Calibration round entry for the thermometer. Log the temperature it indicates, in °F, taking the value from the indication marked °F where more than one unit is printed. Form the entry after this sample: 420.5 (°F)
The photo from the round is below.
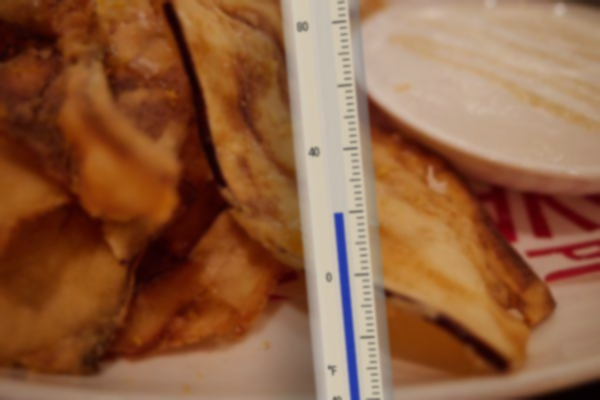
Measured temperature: 20 (°F)
